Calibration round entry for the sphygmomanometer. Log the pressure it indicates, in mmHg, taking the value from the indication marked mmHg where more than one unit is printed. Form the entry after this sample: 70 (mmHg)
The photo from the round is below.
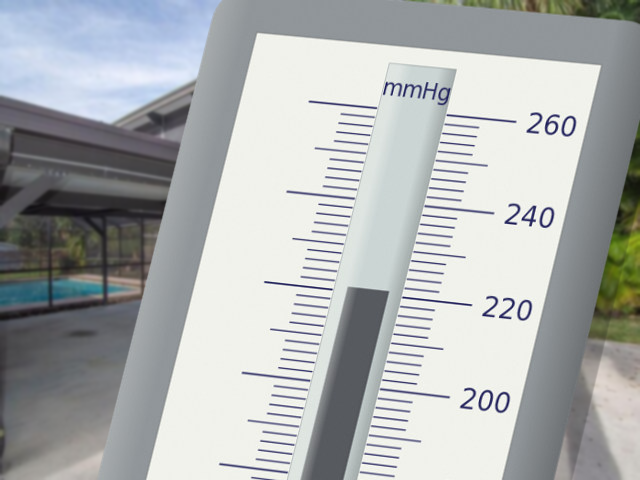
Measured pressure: 221 (mmHg)
